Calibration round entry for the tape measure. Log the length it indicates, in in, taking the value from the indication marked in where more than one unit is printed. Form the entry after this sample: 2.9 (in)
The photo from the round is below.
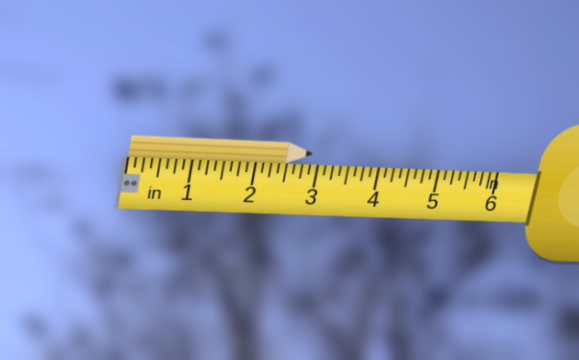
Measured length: 2.875 (in)
